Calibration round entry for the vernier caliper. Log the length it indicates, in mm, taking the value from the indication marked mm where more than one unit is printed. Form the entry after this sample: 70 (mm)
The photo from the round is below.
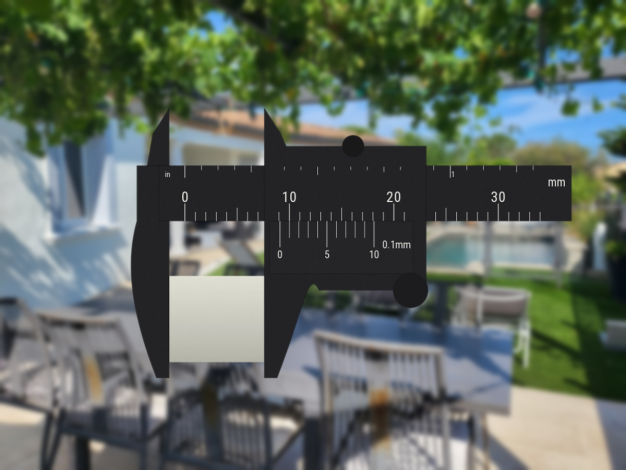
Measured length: 9.1 (mm)
